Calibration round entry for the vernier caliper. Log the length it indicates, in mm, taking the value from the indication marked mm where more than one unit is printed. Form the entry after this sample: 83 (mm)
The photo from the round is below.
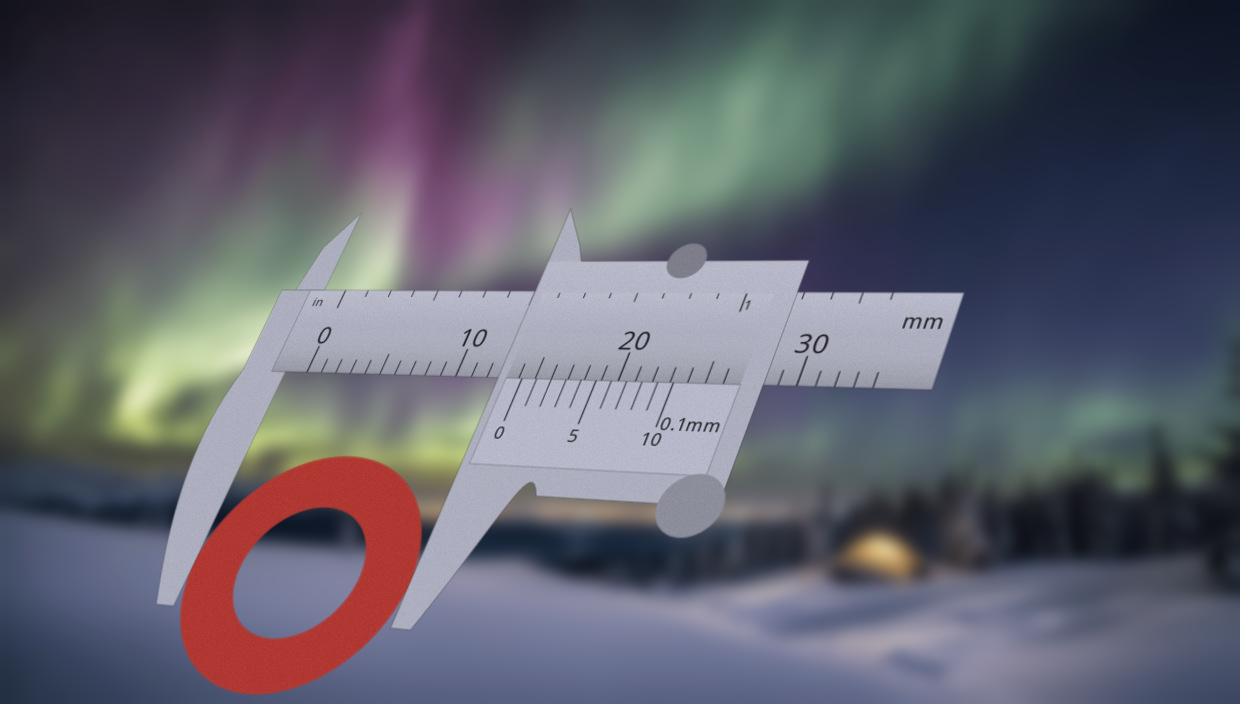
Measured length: 14.2 (mm)
